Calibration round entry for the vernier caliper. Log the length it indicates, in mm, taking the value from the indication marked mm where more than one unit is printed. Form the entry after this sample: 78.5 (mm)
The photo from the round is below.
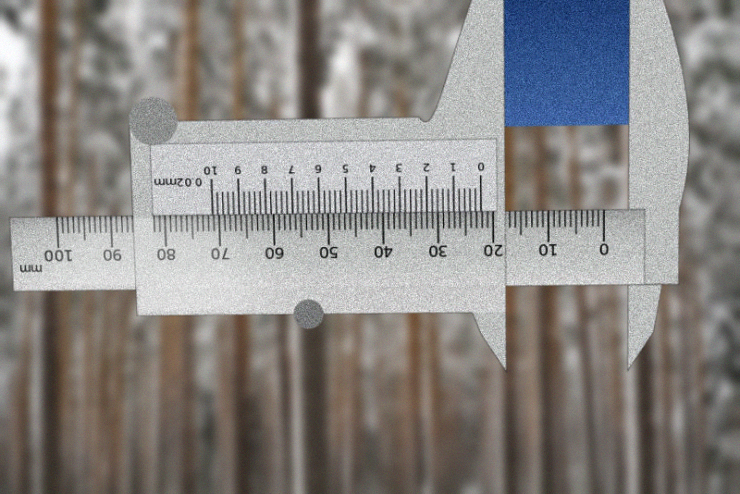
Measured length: 22.2 (mm)
